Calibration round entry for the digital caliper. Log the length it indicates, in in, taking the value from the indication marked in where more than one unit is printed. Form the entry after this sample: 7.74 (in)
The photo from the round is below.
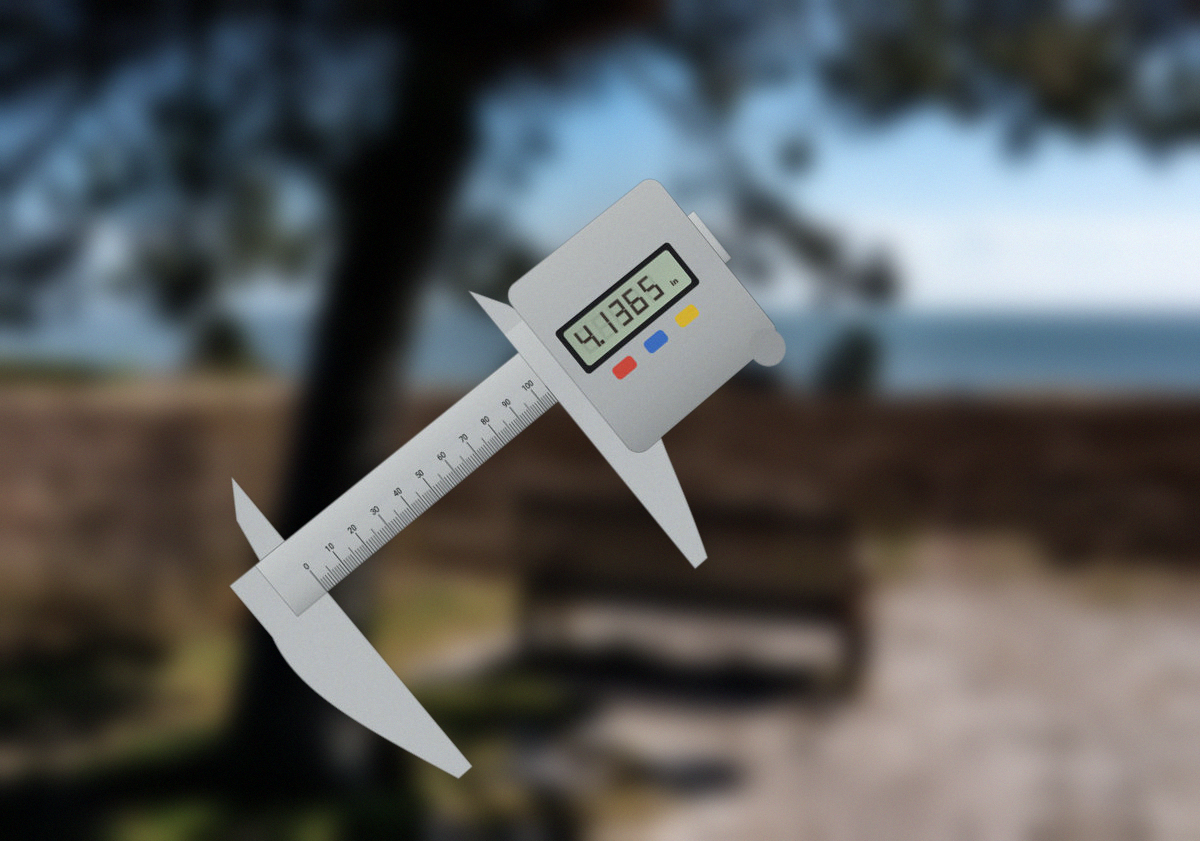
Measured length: 4.1365 (in)
